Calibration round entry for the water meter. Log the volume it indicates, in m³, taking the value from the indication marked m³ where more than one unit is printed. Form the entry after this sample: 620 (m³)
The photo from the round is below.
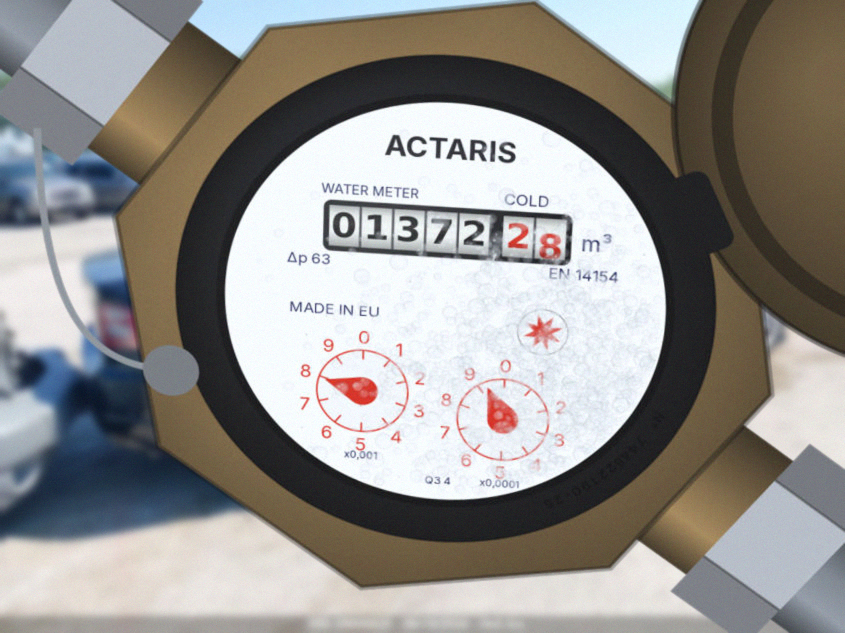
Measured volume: 1372.2779 (m³)
